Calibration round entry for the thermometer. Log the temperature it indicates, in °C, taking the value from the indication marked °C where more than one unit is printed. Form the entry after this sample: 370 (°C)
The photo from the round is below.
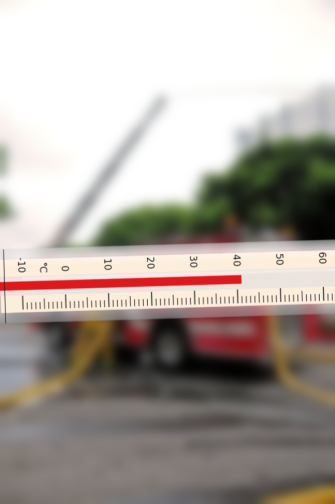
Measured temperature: 41 (°C)
